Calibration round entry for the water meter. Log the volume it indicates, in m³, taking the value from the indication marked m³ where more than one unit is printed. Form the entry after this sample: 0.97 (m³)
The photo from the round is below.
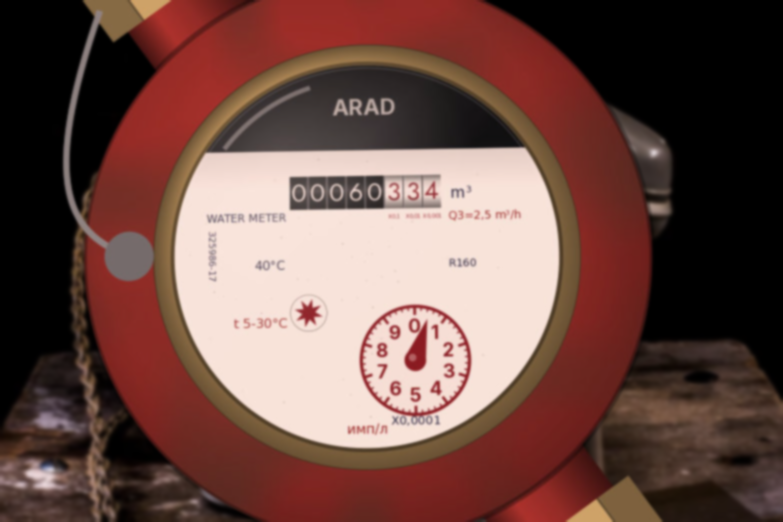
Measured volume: 60.3340 (m³)
